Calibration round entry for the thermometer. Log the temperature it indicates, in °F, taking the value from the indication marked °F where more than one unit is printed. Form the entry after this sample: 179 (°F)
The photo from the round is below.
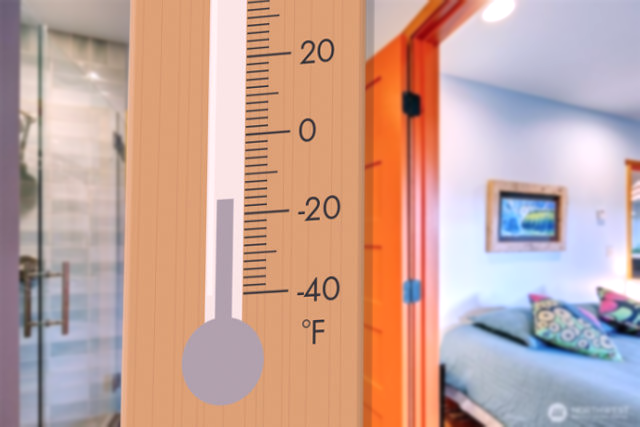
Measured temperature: -16 (°F)
